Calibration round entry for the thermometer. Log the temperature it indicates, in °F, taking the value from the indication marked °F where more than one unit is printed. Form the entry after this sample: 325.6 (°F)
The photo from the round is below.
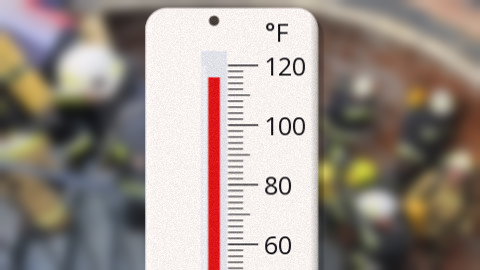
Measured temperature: 116 (°F)
